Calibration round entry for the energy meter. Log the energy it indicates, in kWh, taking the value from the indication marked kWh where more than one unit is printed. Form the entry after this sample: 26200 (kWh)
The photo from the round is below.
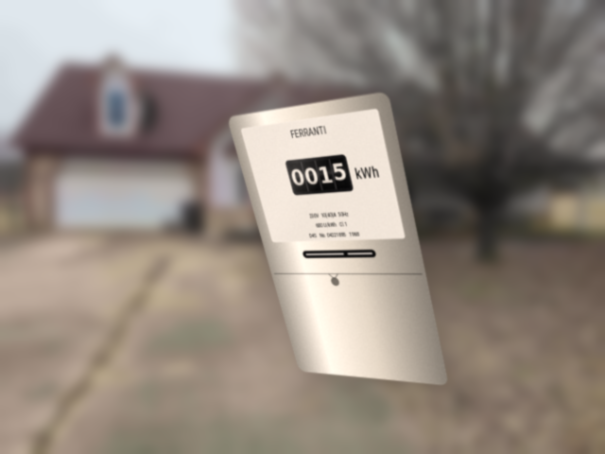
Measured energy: 15 (kWh)
